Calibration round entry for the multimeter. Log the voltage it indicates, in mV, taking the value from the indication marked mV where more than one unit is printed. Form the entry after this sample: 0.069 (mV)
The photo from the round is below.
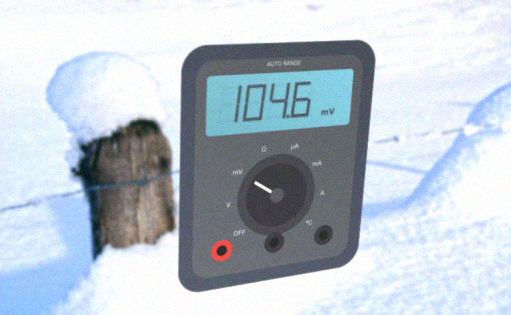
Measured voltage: 104.6 (mV)
